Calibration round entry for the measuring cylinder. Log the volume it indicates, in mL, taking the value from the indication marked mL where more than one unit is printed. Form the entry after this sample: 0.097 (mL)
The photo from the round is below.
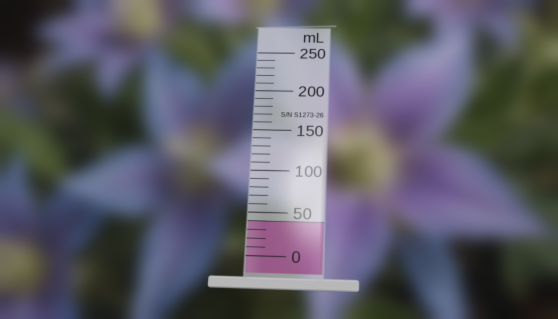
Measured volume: 40 (mL)
